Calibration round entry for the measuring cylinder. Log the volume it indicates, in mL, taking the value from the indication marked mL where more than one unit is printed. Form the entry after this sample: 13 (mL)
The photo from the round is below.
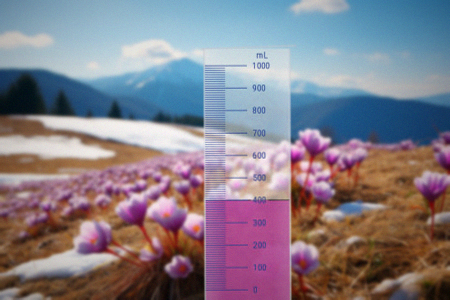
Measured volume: 400 (mL)
